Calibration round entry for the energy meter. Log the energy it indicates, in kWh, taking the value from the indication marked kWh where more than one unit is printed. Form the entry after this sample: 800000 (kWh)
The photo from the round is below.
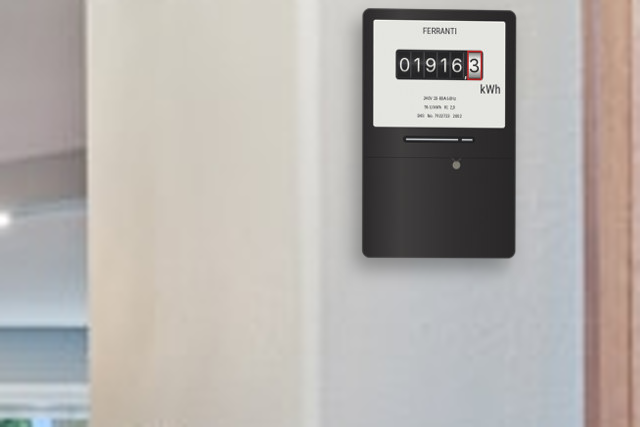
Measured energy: 1916.3 (kWh)
